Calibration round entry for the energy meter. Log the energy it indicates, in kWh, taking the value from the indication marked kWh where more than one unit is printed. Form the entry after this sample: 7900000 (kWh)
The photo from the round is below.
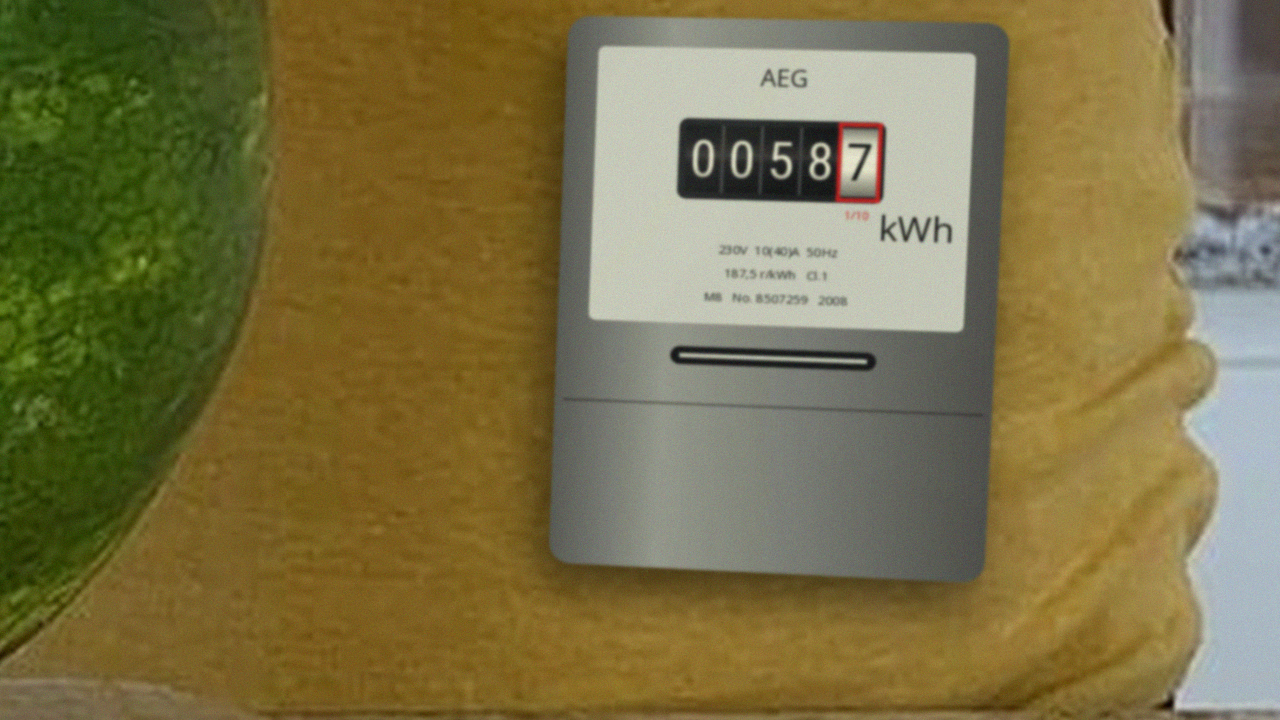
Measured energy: 58.7 (kWh)
